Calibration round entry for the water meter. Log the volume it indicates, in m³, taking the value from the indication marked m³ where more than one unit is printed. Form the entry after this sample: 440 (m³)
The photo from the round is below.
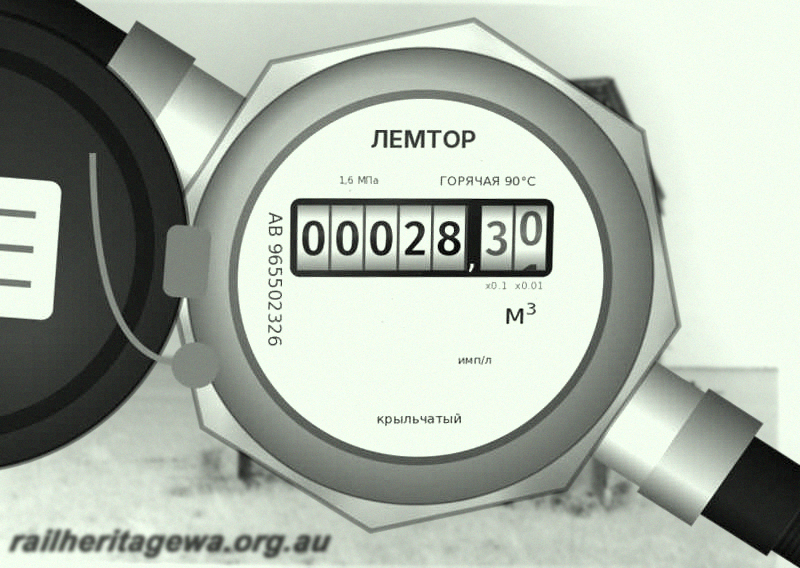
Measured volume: 28.30 (m³)
